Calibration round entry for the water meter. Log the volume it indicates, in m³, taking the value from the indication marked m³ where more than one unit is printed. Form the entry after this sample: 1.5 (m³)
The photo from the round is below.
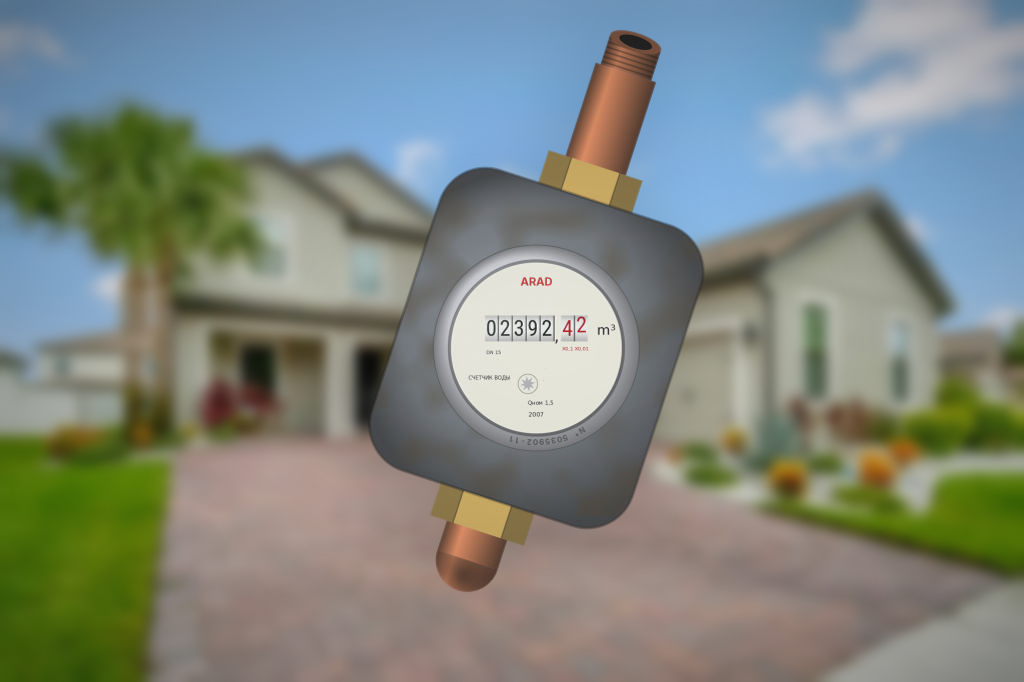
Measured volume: 2392.42 (m³)
